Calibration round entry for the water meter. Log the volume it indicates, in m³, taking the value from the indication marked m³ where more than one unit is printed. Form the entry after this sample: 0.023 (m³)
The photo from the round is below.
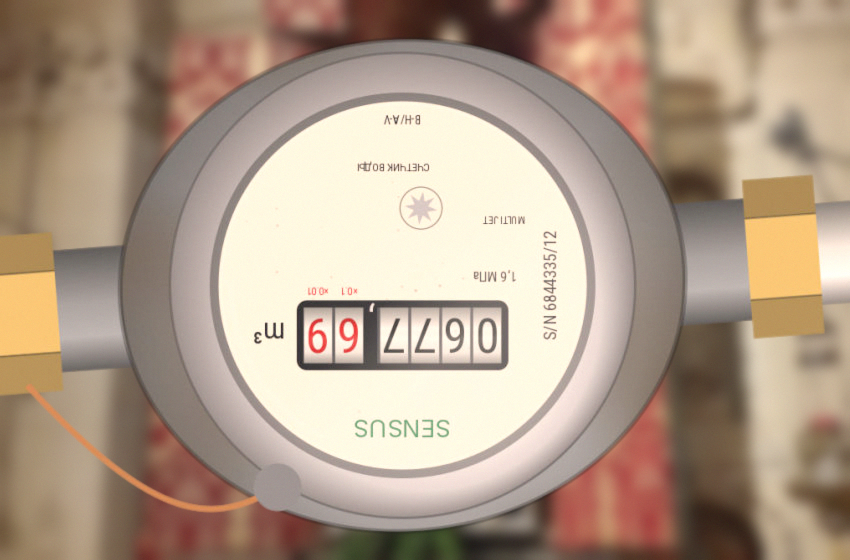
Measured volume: 677.69 (m³)
